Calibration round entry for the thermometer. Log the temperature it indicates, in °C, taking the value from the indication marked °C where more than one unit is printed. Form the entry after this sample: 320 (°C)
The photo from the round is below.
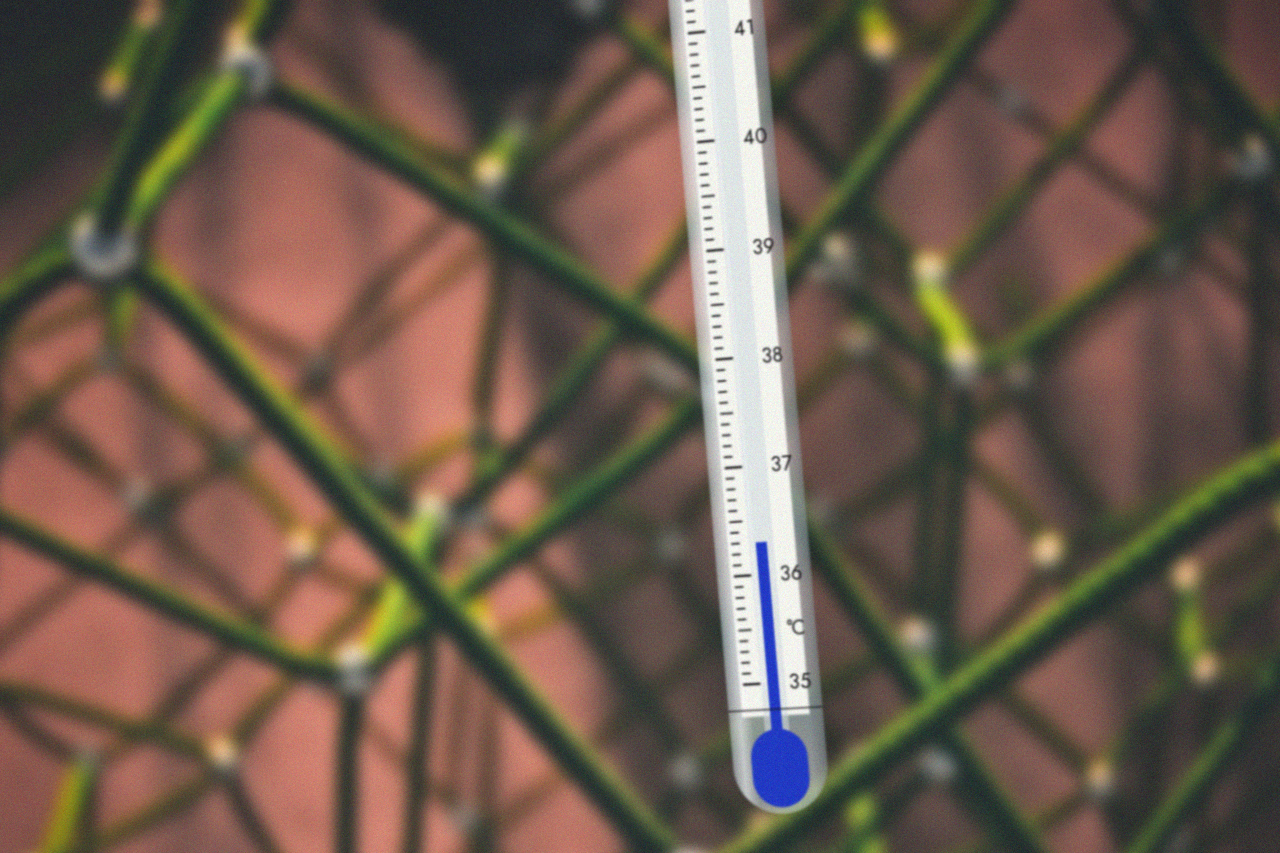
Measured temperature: 36.3 (°C)
